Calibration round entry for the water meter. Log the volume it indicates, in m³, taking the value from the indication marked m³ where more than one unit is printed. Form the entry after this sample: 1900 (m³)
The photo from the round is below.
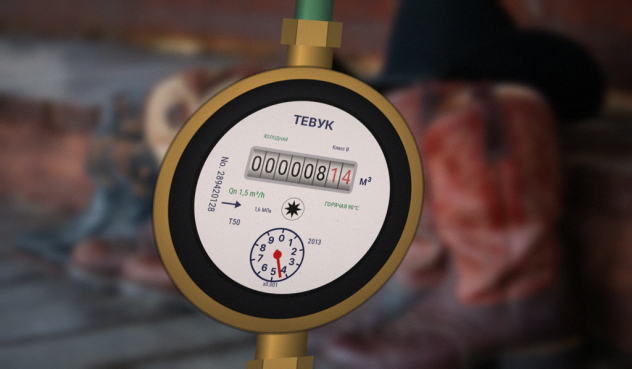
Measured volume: 8.144 (m³)
